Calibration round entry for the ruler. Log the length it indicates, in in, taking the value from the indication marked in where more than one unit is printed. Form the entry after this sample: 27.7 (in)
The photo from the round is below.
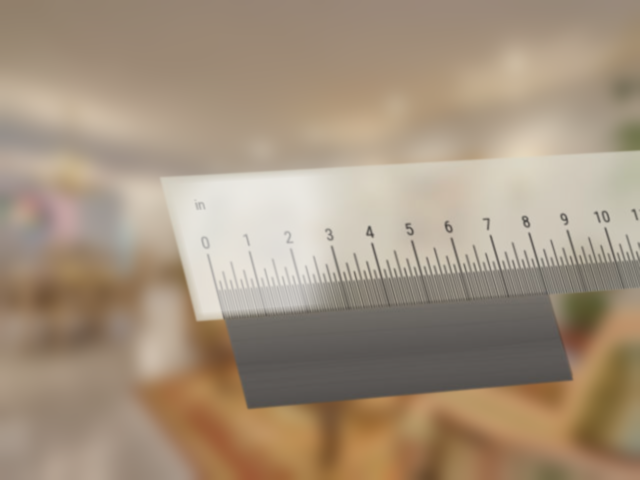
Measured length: 8 (in)
